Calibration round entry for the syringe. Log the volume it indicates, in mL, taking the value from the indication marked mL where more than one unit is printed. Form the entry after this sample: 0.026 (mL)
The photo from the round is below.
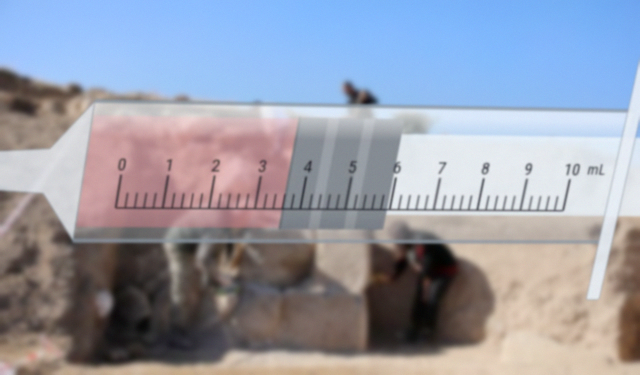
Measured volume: 3.6 (mL)
